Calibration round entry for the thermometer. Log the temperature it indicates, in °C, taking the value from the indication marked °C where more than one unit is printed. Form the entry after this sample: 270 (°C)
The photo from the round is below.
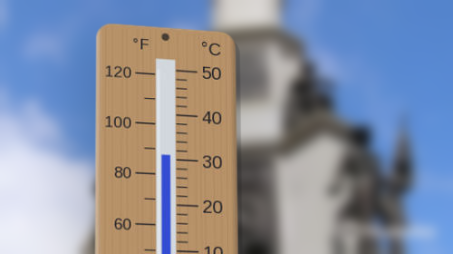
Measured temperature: 31 (°C)
